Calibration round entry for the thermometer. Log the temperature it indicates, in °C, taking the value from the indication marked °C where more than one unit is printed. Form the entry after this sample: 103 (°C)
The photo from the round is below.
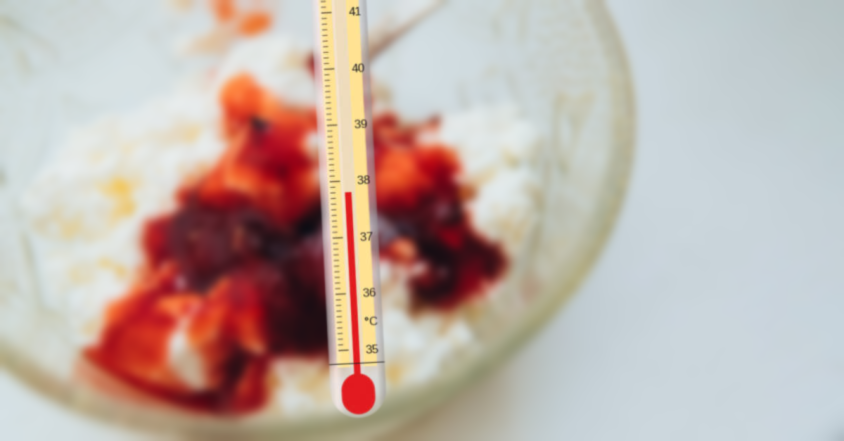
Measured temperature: 37.8 (°C)
